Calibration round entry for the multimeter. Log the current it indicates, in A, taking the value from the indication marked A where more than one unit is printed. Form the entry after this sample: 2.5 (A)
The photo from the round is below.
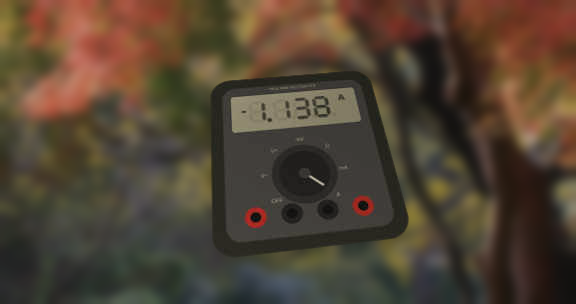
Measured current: -1.138 (A)
